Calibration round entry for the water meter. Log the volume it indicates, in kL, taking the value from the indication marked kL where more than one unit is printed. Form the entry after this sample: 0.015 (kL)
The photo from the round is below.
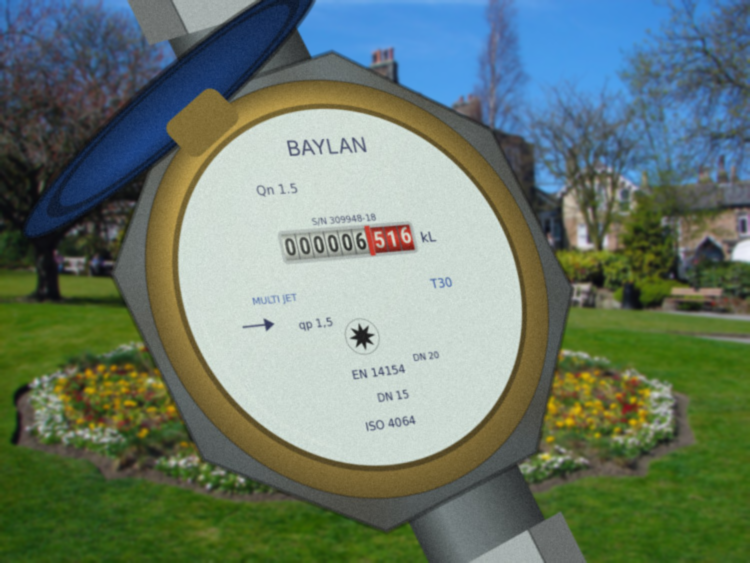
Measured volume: 6.516 (kL)
